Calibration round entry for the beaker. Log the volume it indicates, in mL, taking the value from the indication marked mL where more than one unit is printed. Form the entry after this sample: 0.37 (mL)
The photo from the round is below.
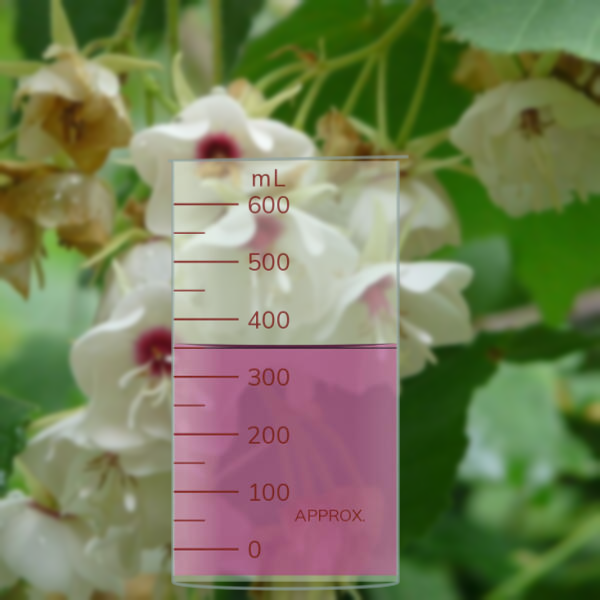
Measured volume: 350 (mL)
